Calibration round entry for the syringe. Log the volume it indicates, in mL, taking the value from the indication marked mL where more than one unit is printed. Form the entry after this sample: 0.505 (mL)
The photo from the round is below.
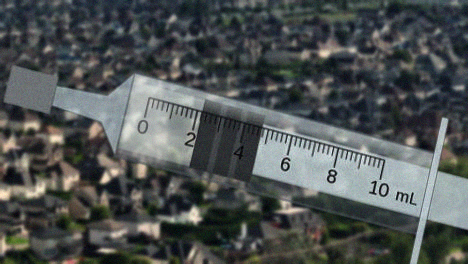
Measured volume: 2.2 (mL)
